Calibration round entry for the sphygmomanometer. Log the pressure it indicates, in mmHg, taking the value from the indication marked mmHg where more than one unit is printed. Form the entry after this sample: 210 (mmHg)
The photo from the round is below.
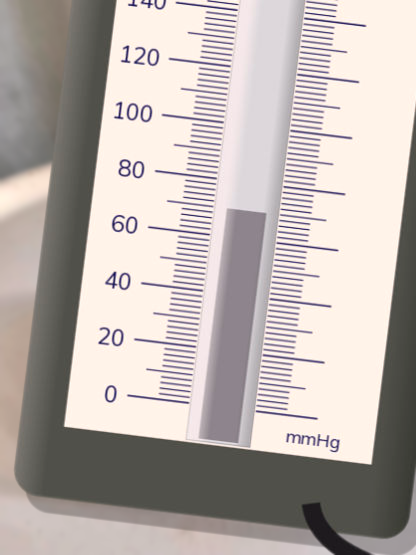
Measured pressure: 70 (mmHg)
